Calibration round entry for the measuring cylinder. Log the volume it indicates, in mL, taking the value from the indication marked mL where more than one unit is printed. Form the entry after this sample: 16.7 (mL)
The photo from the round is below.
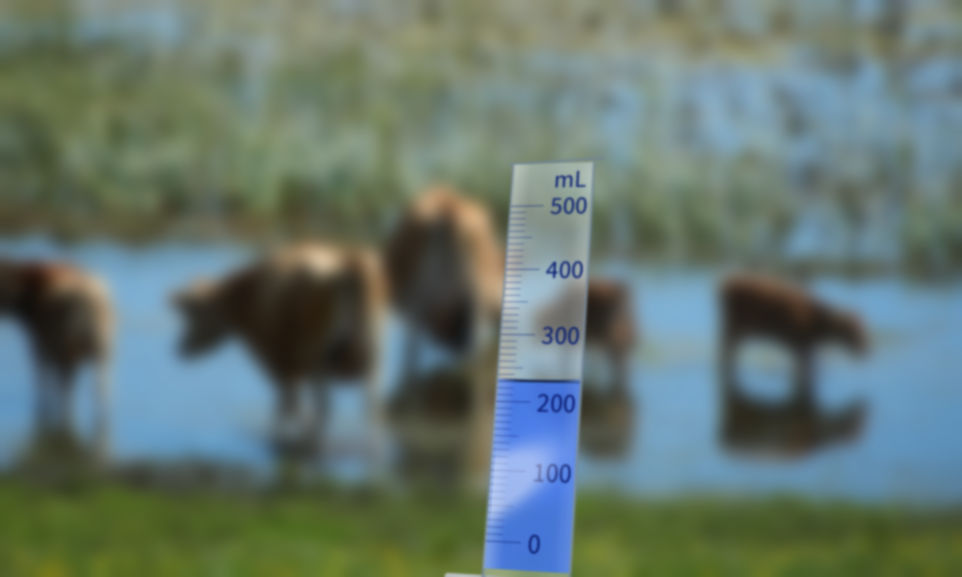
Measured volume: 230 (mL)
